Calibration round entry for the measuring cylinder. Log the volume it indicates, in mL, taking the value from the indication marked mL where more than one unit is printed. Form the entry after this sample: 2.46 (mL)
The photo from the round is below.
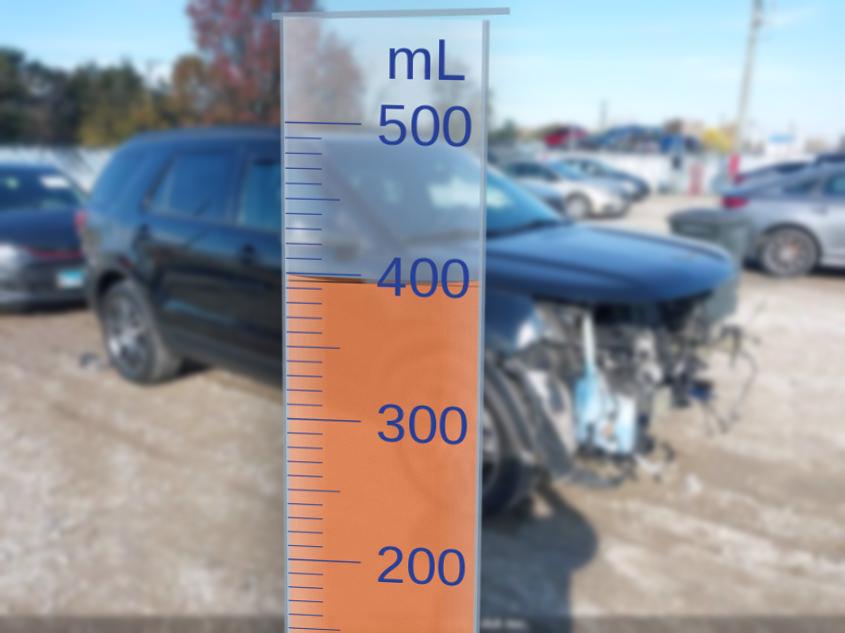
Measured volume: 395 (mL)
